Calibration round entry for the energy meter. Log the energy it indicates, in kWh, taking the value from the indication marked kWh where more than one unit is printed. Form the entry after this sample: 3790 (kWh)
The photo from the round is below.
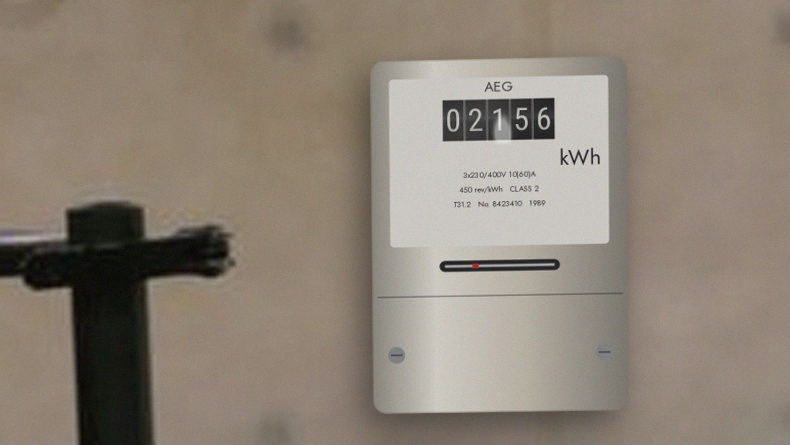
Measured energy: 2156 (kWh)
